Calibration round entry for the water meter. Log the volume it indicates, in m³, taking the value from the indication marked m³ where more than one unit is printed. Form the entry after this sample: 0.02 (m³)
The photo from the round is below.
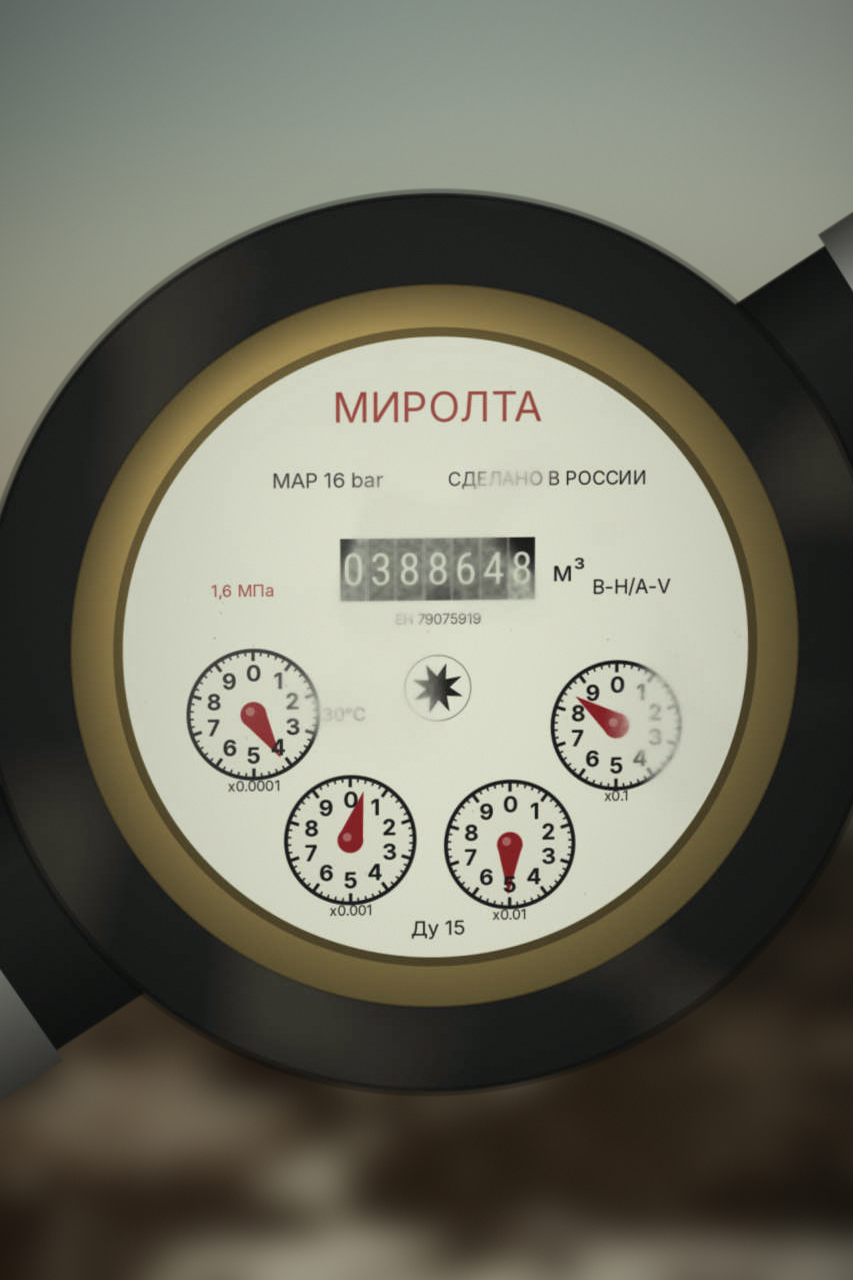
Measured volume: 388648.8504 (m³)
